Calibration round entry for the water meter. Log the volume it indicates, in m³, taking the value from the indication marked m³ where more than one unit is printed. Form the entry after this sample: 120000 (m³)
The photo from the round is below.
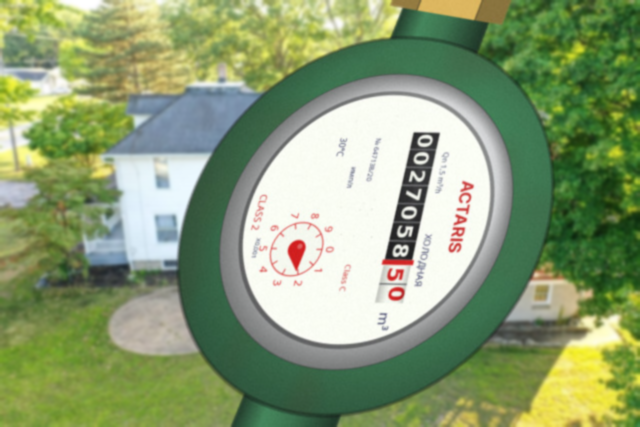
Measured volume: 27058.502 (m³)
